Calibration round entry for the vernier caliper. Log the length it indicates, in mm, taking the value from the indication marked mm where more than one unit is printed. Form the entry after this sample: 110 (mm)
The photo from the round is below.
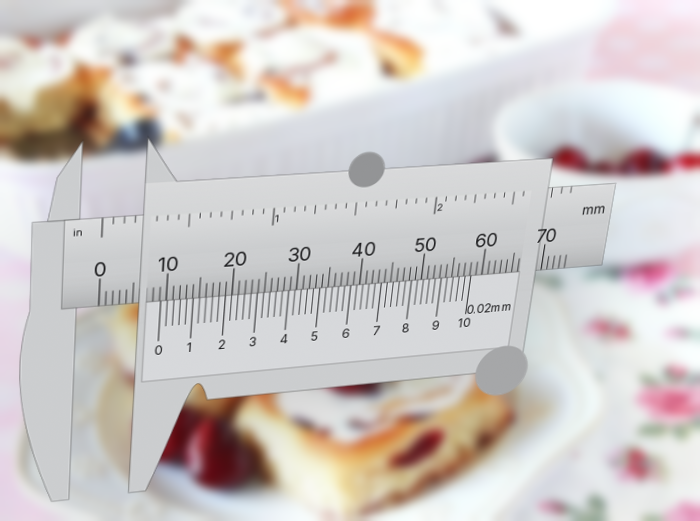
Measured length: 9.2 (mm)
